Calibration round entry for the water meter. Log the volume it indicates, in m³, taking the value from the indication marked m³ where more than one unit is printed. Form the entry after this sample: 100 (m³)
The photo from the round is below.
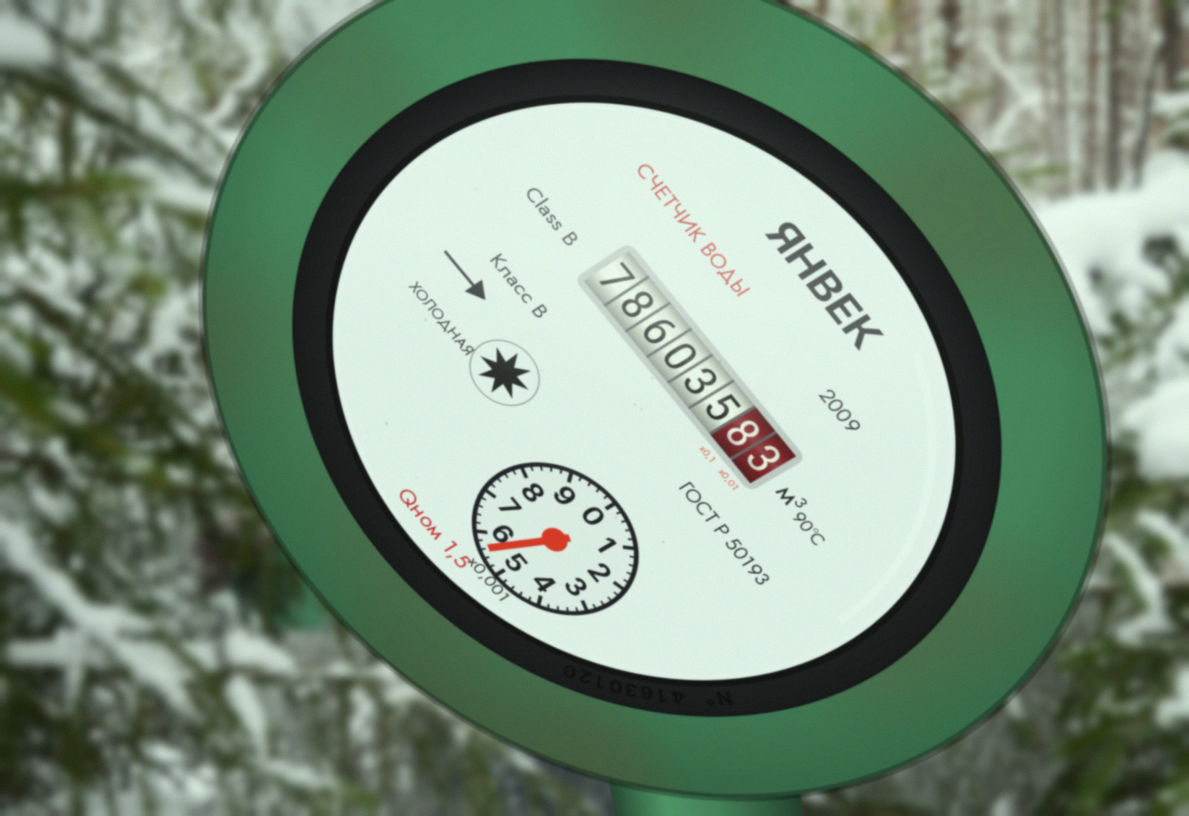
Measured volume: 786035.835 (m³)
